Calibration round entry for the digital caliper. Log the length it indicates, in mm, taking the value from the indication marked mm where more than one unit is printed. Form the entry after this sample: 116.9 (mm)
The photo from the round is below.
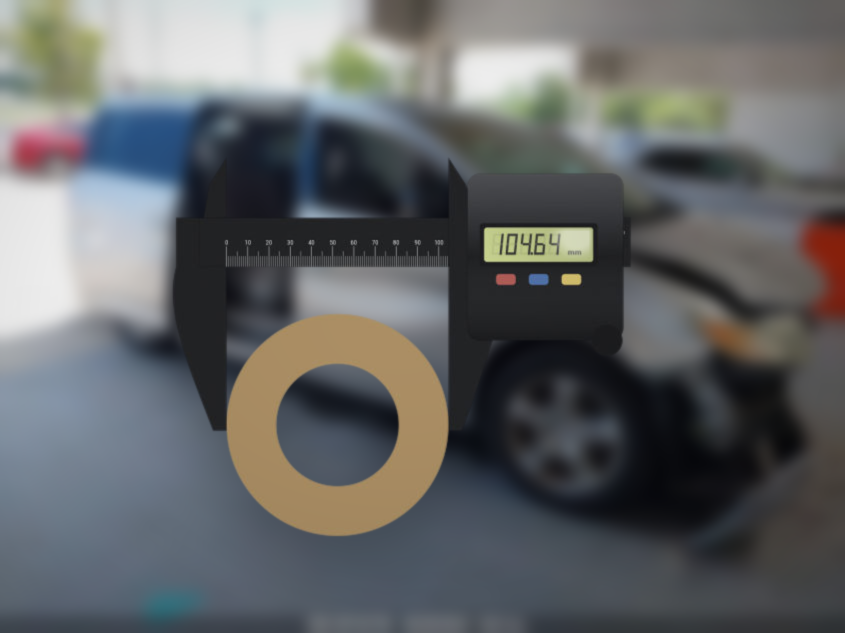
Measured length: 104.64 (mm)
